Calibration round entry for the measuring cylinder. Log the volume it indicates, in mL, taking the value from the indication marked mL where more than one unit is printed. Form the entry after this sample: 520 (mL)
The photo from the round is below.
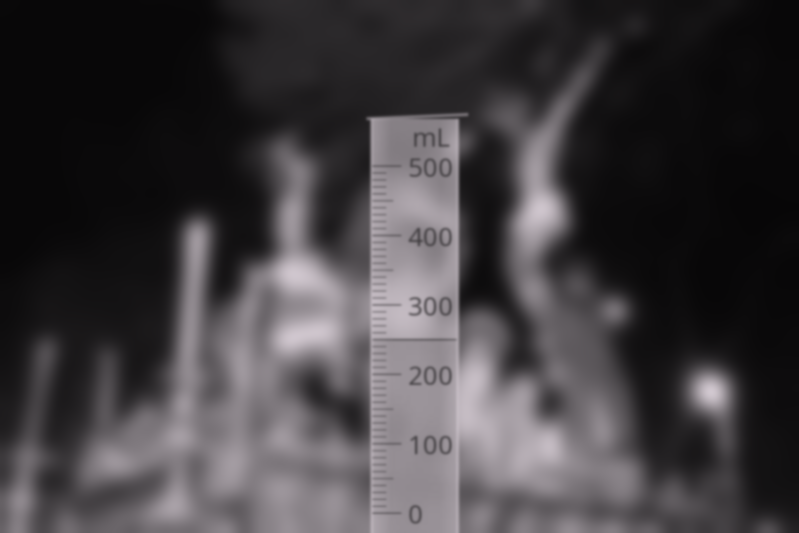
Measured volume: 250 (mL)
